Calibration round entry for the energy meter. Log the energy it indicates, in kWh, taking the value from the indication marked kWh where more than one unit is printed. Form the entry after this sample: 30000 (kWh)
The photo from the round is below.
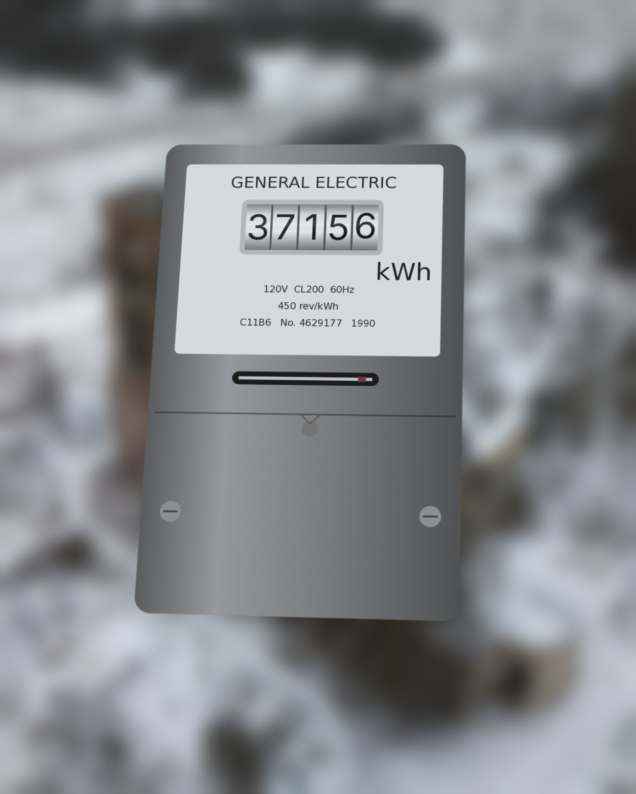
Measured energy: 37156 (kWh)
